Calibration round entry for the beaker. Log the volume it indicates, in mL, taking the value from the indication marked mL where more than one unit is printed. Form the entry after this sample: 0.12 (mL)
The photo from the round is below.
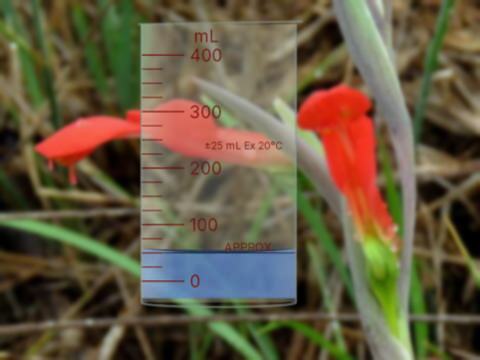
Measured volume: 50 (mL)
